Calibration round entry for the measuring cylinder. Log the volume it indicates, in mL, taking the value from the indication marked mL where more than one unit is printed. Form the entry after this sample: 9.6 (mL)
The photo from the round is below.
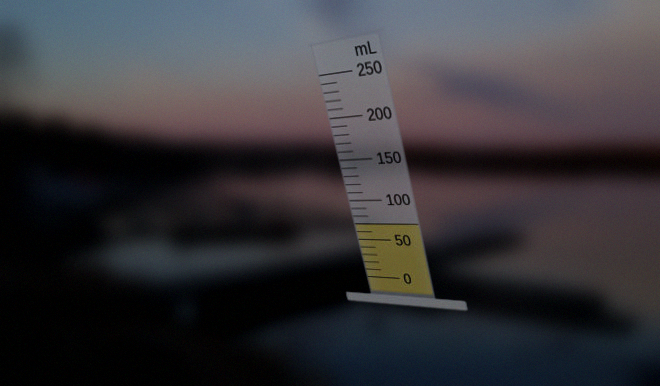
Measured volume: 70 (mL)
